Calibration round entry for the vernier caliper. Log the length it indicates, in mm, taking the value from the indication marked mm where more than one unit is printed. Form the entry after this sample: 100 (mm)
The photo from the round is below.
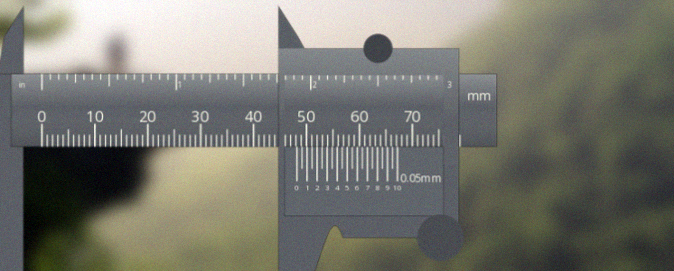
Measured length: 48.2 (mm)
